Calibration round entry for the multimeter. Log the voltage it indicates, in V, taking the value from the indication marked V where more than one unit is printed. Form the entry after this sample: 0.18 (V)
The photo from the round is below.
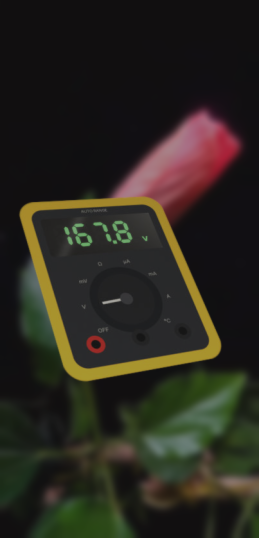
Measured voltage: 167.8 (V)
